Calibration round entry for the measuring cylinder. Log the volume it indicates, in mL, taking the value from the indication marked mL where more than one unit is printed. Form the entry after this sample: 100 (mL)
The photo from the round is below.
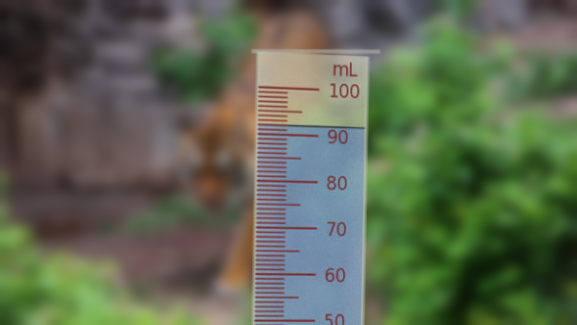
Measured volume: 92 (mL)
